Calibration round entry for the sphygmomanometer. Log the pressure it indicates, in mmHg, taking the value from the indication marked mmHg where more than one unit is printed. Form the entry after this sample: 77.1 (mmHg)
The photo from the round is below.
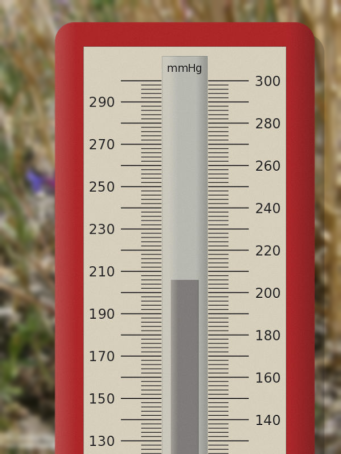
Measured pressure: 206 (mmHg)
